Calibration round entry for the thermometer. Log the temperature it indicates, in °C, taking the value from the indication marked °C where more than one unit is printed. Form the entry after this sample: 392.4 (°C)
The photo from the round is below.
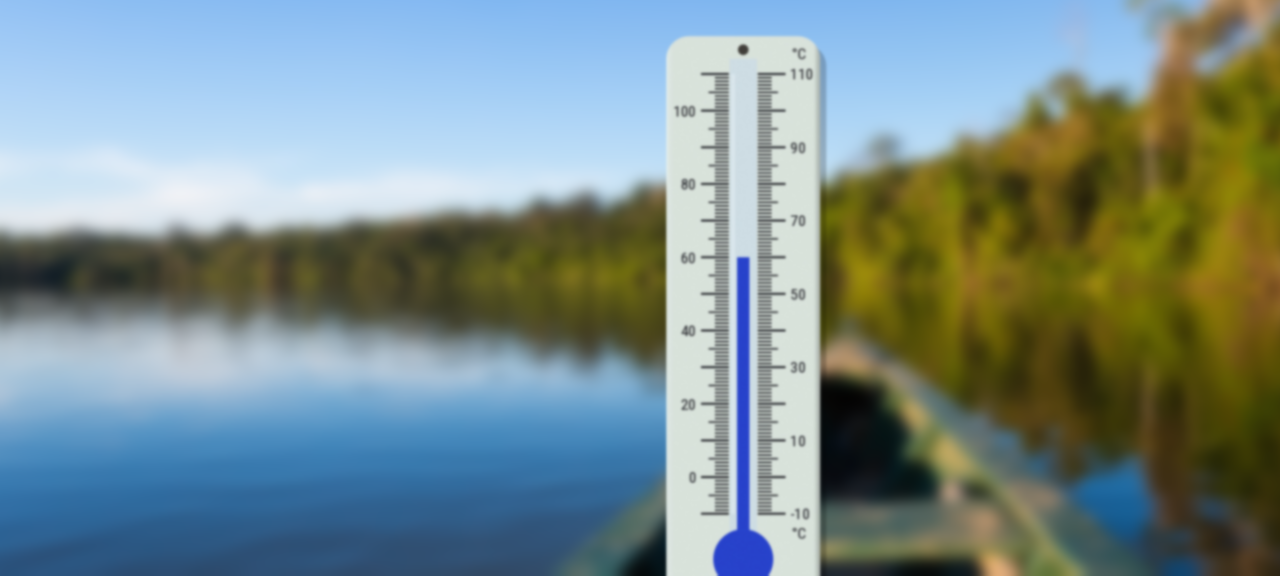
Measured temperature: 60 (°C)
